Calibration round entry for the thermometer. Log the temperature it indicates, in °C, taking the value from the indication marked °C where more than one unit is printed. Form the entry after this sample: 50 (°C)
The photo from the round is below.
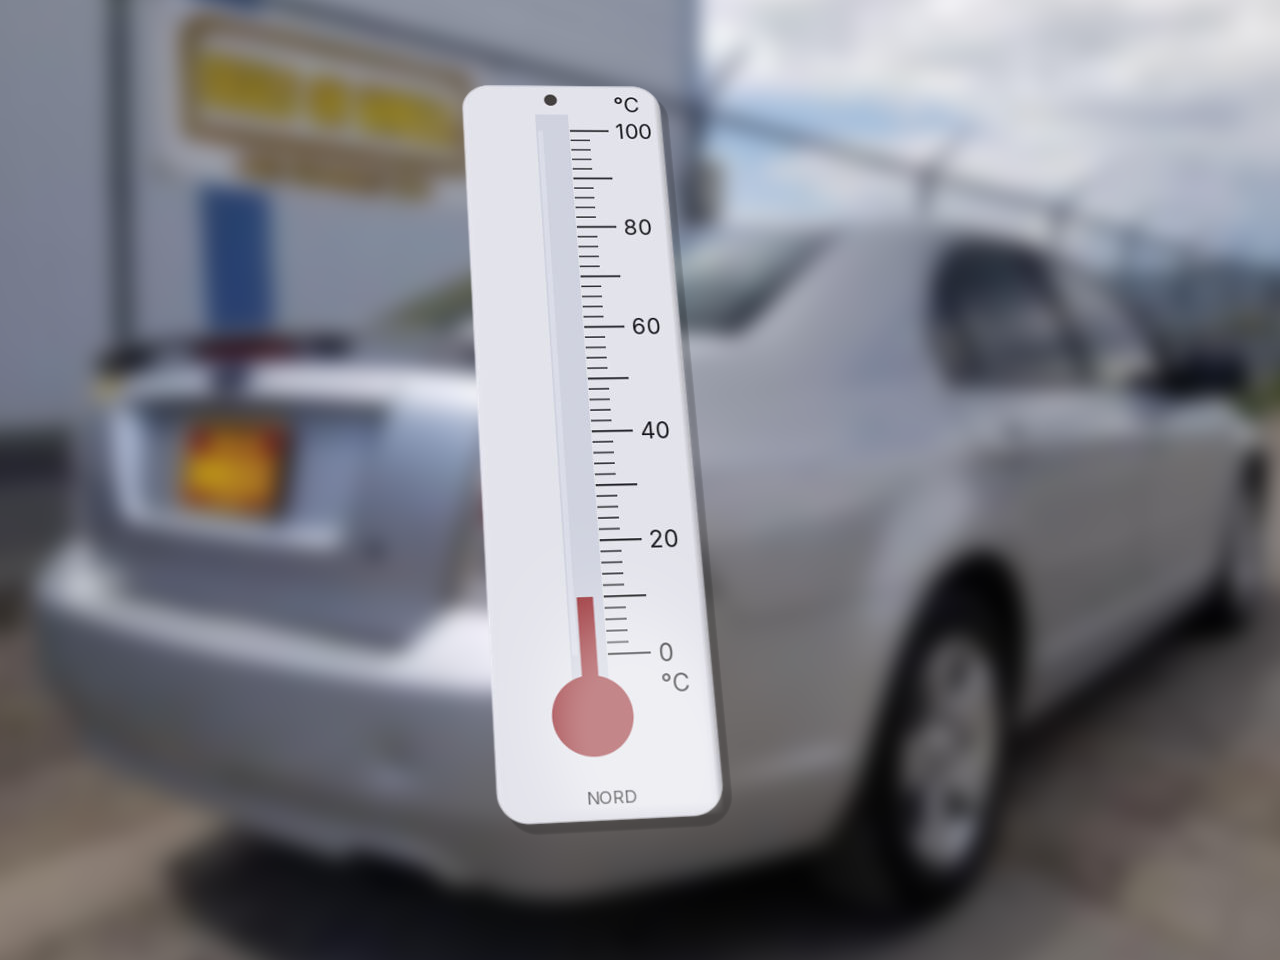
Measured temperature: 10 (°C)
